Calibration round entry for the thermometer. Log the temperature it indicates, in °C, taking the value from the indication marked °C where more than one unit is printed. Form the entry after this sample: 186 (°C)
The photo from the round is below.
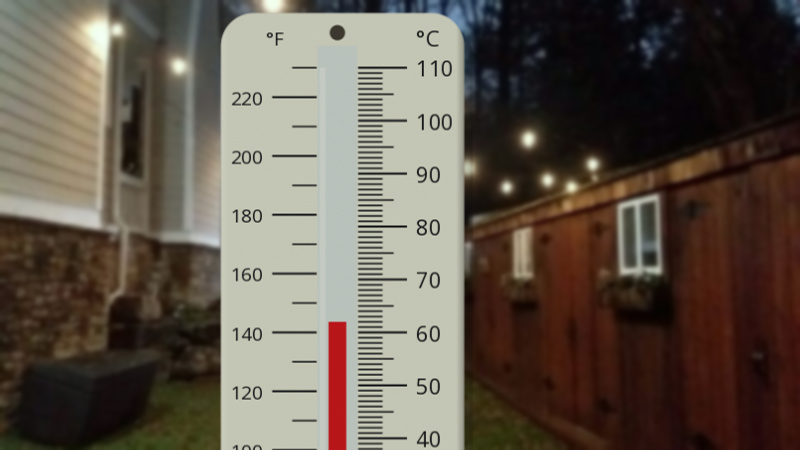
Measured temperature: 62 (°C)
